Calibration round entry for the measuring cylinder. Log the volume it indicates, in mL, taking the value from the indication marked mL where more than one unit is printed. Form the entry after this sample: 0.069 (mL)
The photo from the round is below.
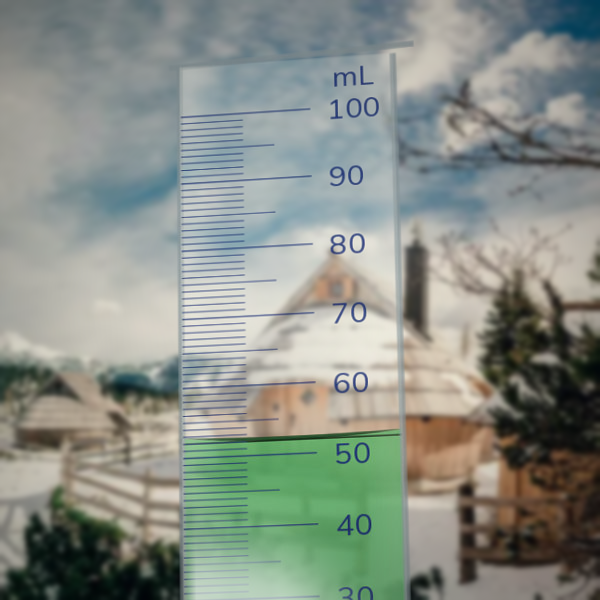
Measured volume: 52 (mL)
